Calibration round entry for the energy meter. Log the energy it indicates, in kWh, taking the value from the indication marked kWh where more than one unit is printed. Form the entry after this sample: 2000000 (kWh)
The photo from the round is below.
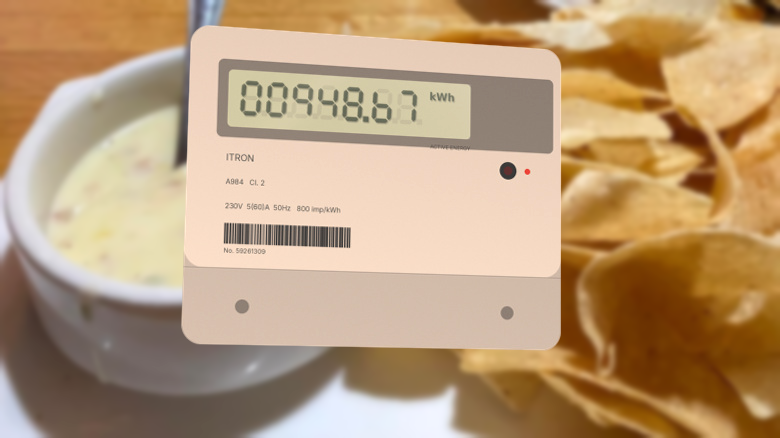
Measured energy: 948.67 (kWh)
